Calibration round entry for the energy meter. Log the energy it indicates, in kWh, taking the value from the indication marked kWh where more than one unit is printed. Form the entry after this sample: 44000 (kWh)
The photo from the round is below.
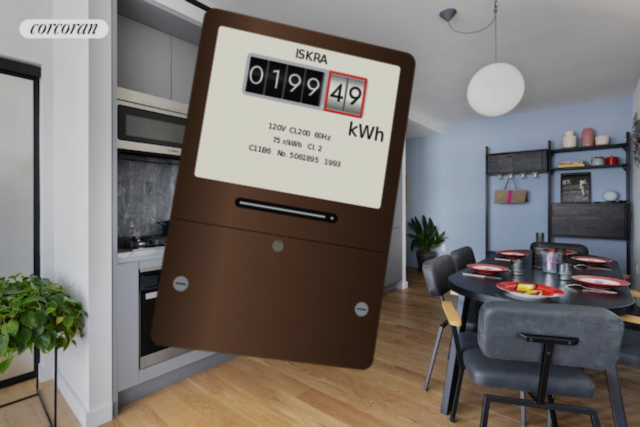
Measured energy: 199.49 (kWh)
